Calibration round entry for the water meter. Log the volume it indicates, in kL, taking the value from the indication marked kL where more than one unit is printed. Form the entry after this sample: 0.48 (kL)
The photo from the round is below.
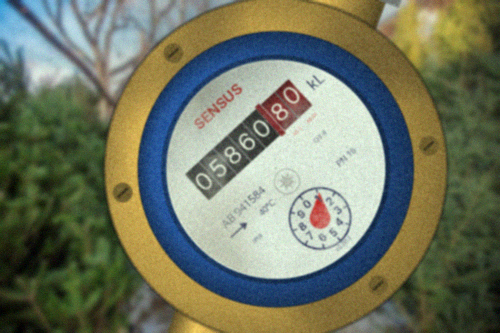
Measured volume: 5860.801 (kL)
